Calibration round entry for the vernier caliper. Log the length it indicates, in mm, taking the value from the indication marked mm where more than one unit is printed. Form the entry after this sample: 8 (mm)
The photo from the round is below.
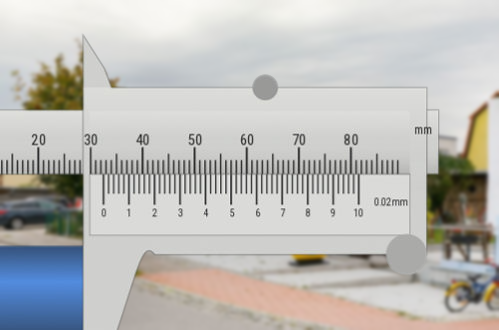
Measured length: 32.5 (mm)
